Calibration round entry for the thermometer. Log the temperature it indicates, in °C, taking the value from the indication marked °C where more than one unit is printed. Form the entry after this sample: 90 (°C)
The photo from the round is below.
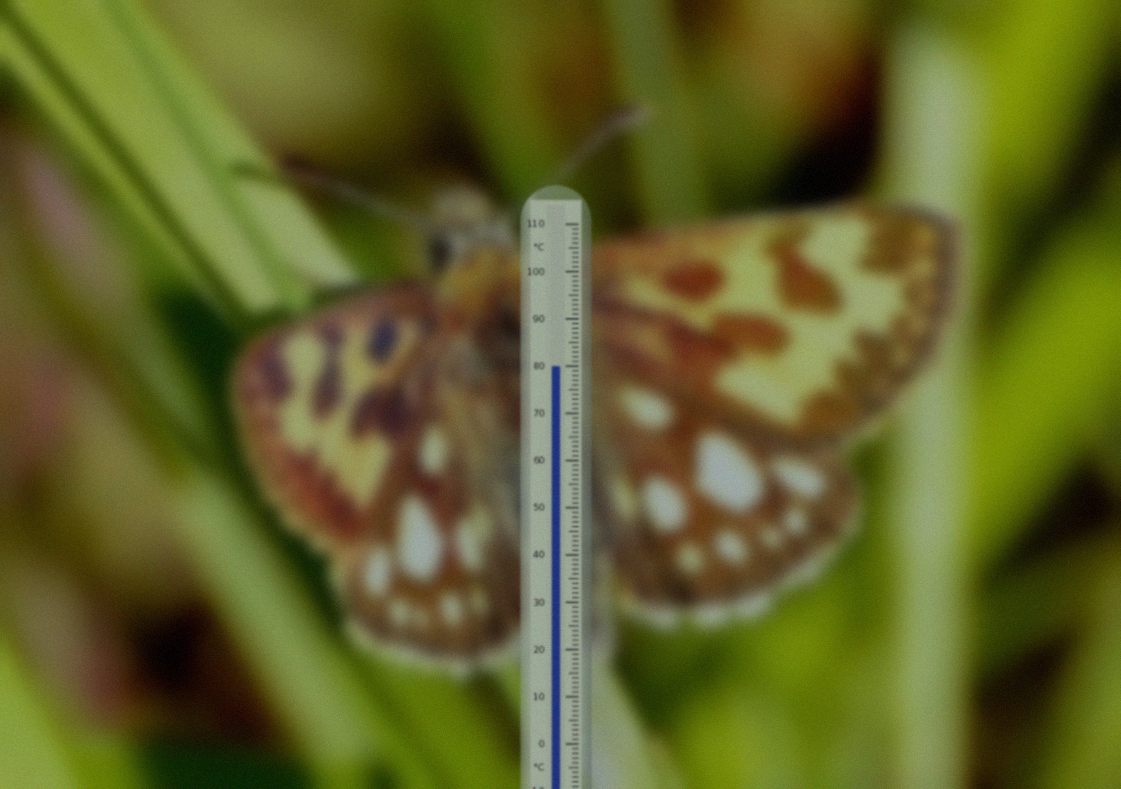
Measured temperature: 80 (°C)
